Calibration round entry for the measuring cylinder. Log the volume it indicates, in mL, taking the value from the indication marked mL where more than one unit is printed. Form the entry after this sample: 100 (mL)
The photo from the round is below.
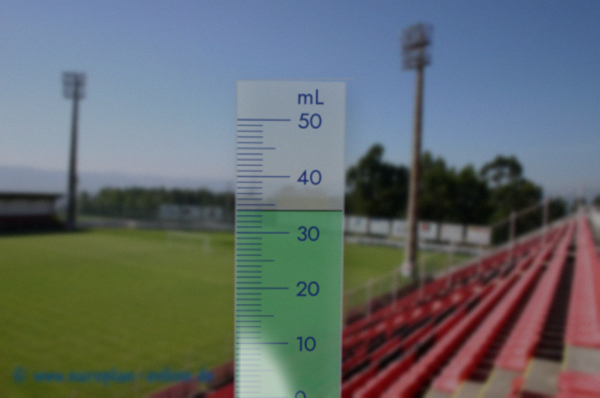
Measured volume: 34 (mL)
